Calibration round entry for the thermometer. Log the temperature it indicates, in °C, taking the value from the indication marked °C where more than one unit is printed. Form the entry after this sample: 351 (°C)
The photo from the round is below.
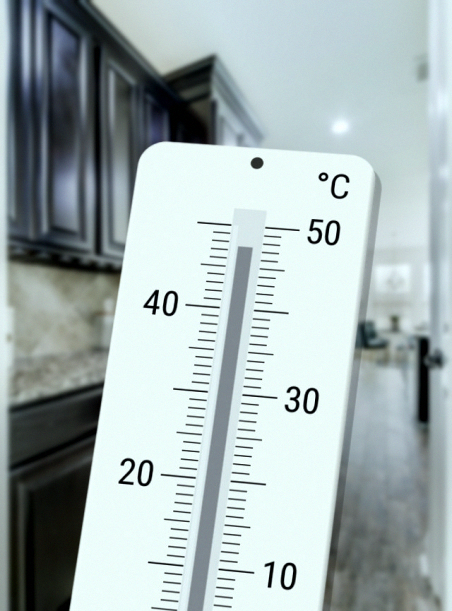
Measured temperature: 47.5 (°C)
